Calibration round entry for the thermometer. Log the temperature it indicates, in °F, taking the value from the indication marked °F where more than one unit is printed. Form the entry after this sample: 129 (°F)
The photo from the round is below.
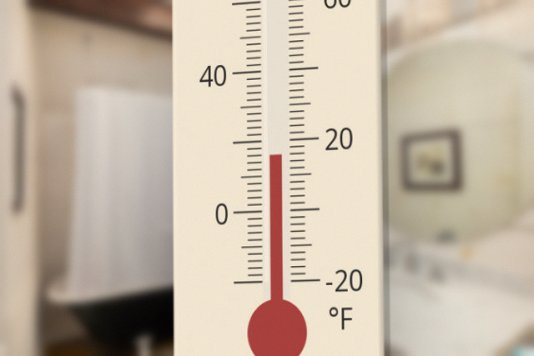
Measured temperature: 16 (°F)
